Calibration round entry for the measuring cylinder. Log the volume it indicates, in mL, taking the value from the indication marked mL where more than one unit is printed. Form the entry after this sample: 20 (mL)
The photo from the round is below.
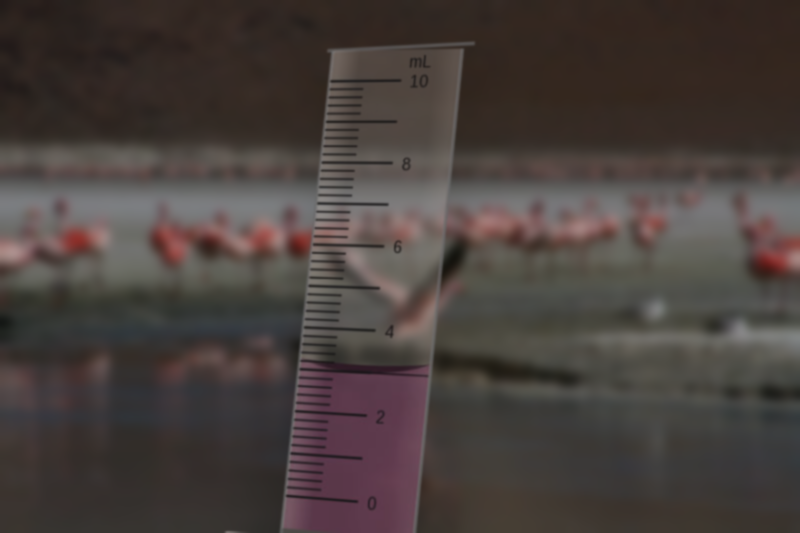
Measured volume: 3 (mL)
